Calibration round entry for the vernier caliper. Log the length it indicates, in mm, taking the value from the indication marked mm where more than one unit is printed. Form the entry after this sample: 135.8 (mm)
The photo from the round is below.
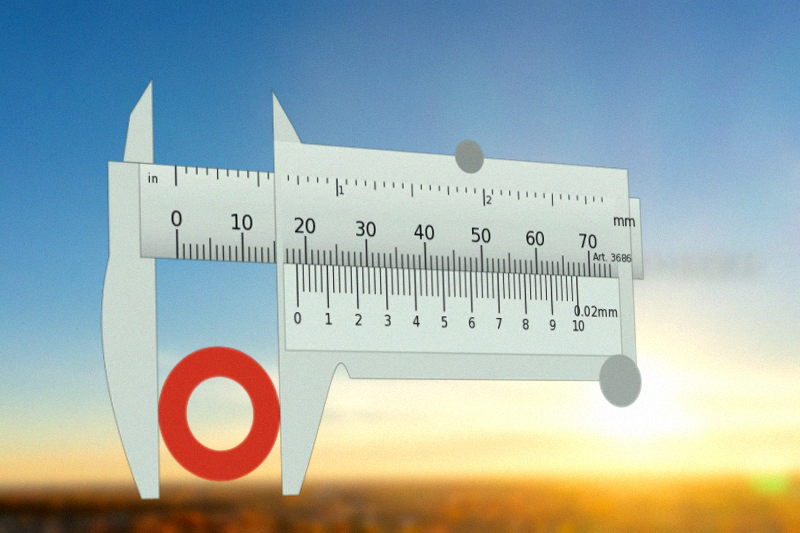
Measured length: 18.5 (mm)
